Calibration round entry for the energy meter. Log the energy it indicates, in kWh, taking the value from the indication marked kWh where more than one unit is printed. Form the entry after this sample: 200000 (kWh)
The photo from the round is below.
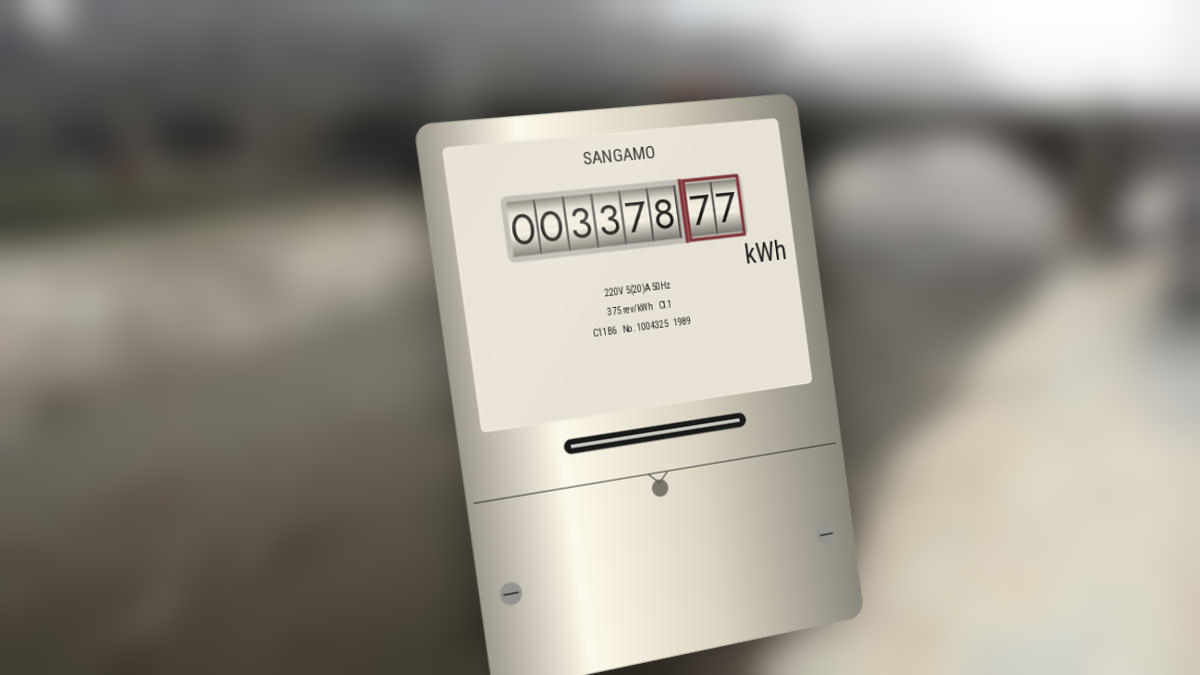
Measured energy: 3378.77 (kWh)
